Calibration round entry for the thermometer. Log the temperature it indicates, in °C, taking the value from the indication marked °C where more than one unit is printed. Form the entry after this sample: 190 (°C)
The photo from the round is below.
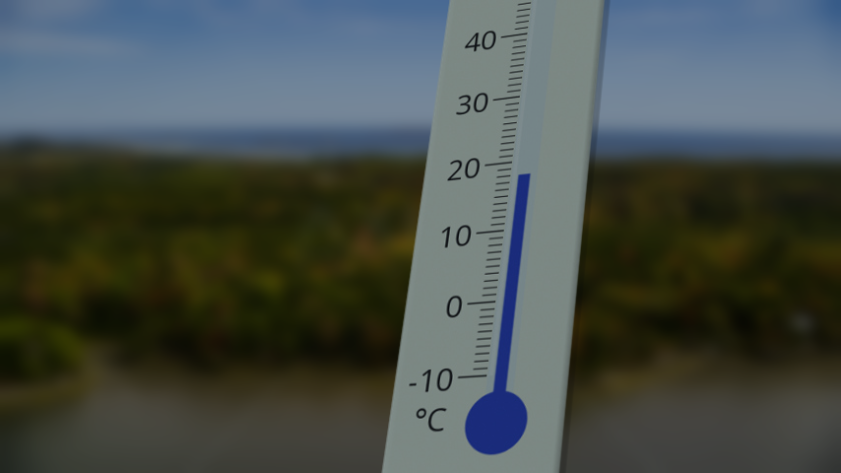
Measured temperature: 18 (°C)
